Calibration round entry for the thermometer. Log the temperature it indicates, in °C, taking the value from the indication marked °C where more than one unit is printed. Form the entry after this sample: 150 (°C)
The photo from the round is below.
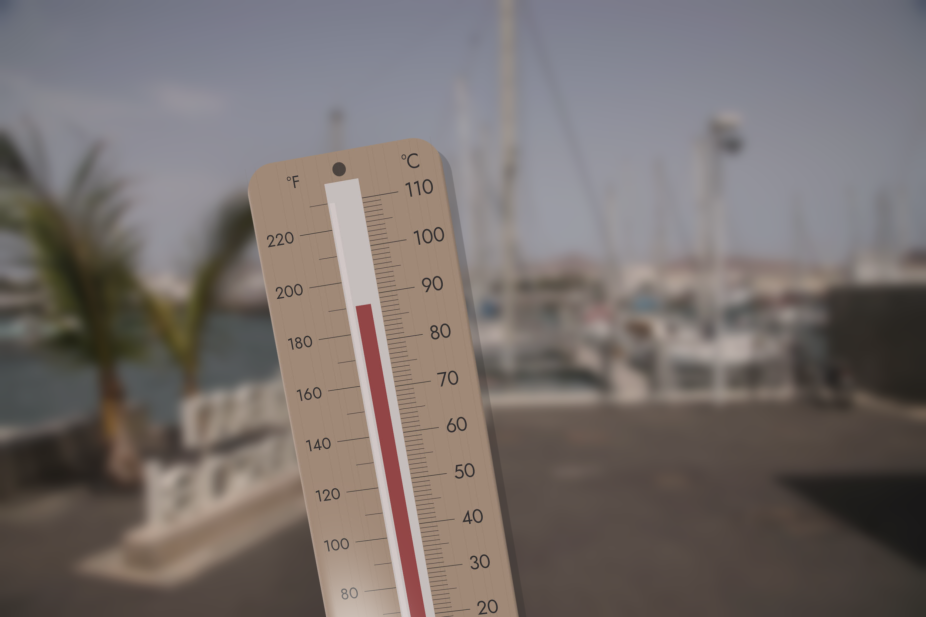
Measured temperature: 88 (°C)
